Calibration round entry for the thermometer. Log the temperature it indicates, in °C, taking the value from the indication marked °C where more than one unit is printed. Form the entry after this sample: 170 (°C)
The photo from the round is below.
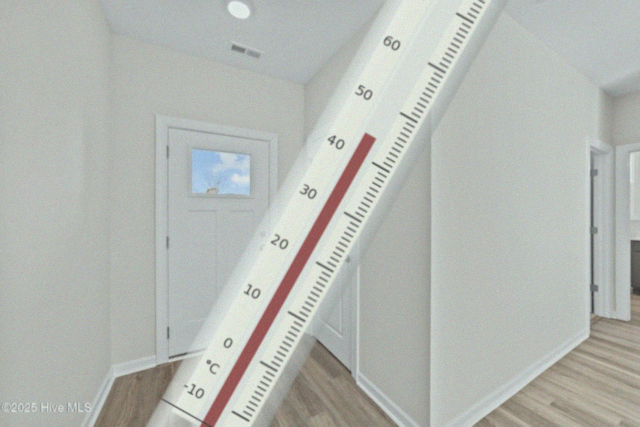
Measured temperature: 44 (°C)
